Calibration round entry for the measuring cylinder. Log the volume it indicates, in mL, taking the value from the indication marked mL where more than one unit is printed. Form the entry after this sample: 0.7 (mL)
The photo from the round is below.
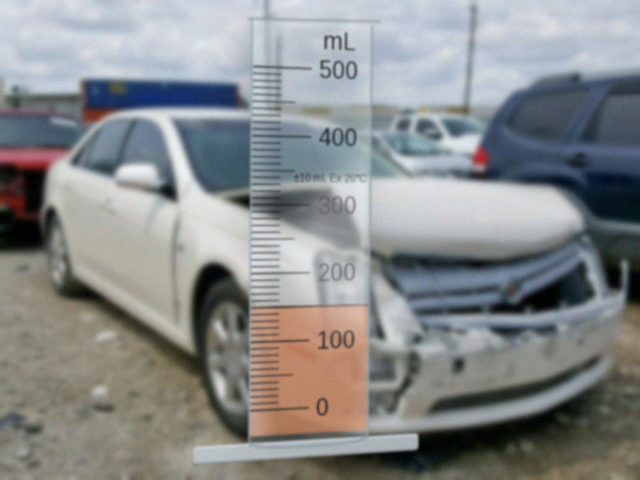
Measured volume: 150 (mL)
